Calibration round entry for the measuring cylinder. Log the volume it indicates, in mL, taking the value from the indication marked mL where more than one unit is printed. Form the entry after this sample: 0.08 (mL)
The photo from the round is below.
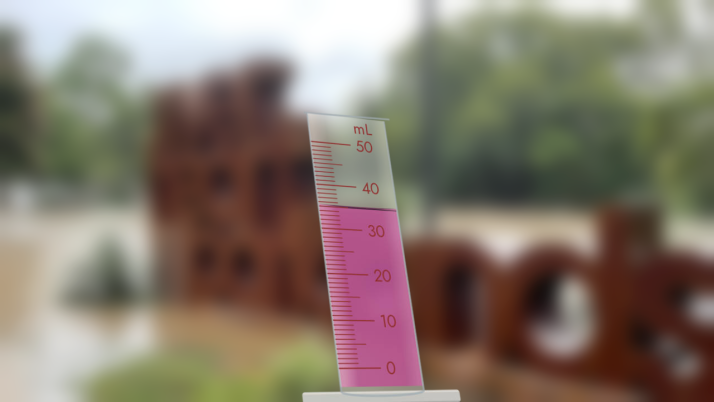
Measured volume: 35 (mL)
